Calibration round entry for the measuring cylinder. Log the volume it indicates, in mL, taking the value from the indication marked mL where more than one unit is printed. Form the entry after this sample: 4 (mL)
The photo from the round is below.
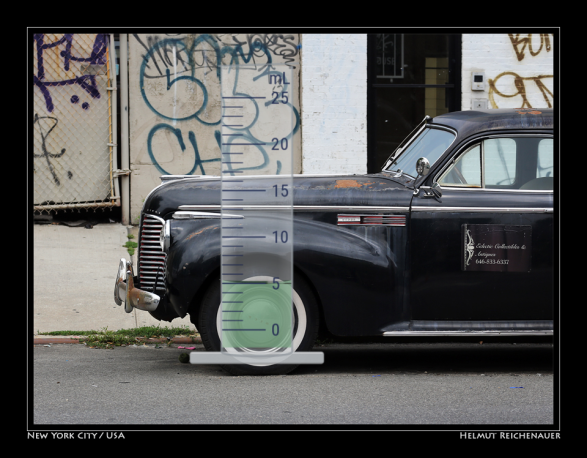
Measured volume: 5 (mL)
